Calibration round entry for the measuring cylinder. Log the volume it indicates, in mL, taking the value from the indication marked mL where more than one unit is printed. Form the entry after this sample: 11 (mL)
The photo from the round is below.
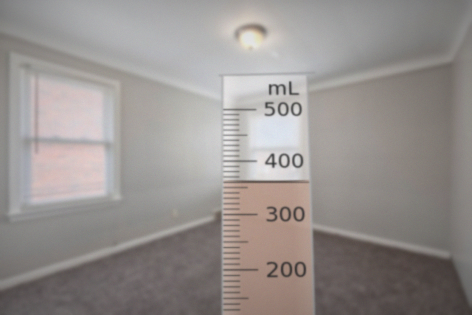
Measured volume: 360 (mL)
